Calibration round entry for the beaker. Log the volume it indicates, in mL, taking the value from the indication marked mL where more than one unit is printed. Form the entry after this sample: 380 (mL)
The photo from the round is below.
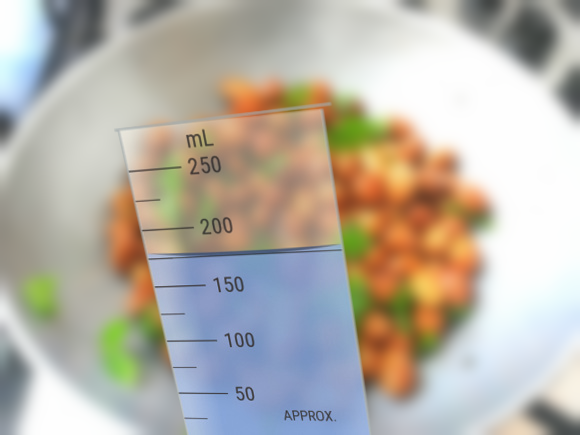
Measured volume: 175 (mL)
